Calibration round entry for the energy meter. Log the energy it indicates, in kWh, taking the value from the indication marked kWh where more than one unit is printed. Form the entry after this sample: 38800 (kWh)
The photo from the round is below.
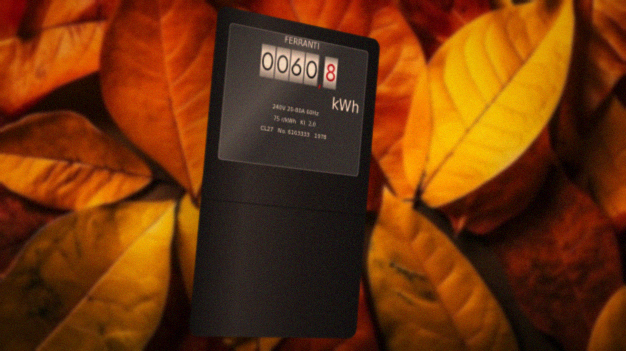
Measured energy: 60.8 (kWh)
